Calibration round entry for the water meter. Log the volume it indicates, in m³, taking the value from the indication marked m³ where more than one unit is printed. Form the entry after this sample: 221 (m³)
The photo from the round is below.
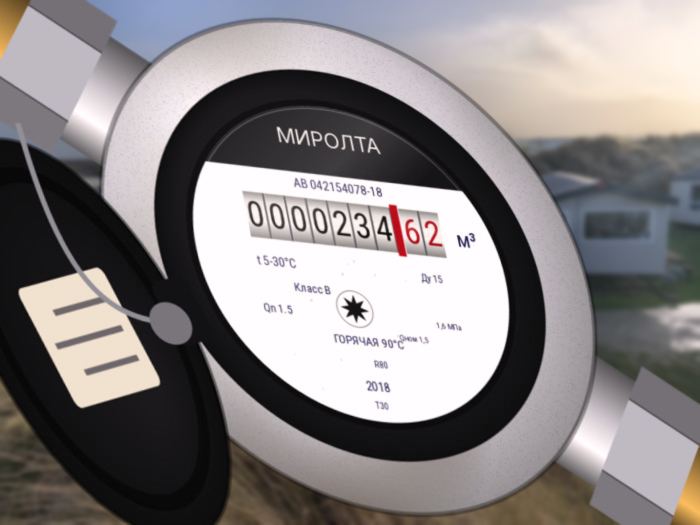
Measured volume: 234.62 (m³)
